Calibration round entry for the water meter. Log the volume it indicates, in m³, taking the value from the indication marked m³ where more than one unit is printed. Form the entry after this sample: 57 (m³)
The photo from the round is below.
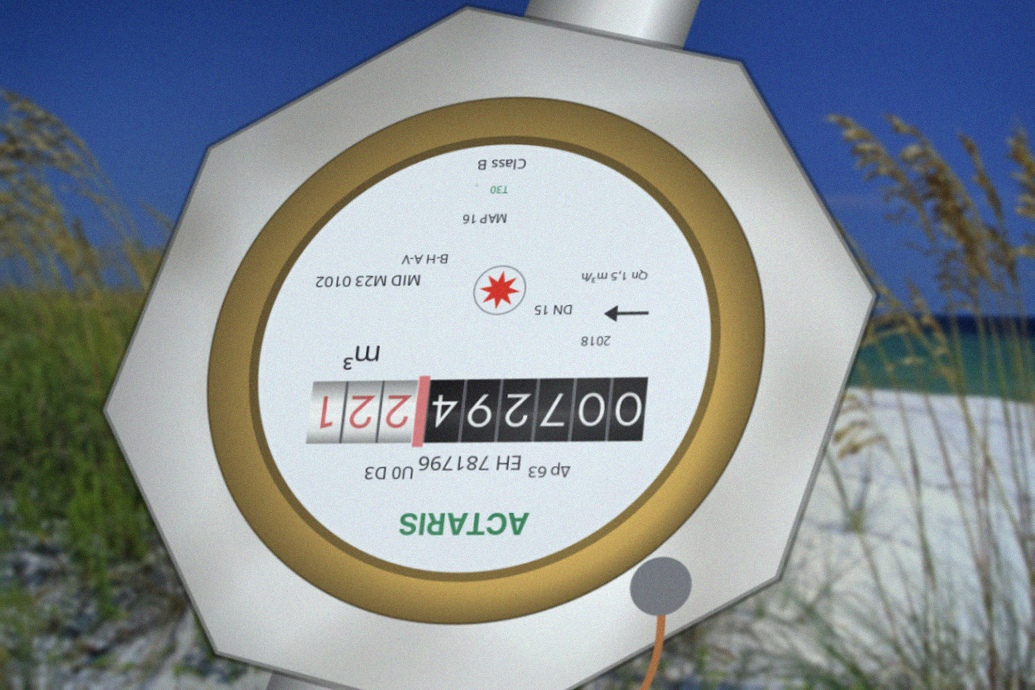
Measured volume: 7294.221 (m³)
